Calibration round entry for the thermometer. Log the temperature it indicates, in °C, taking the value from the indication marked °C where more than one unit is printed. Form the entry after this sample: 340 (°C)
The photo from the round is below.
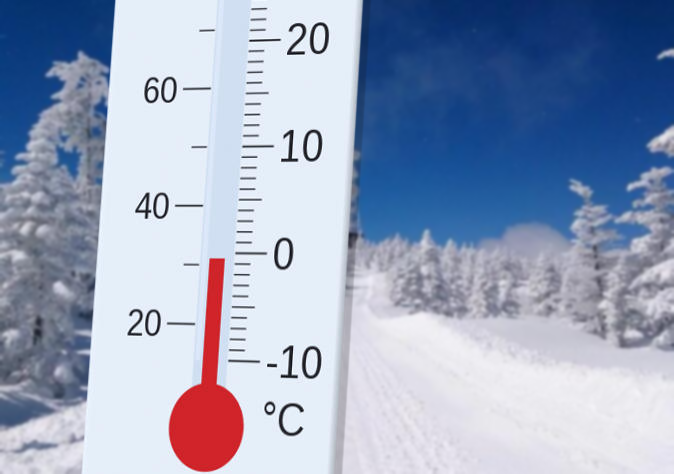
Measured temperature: -0.5 (°C)
